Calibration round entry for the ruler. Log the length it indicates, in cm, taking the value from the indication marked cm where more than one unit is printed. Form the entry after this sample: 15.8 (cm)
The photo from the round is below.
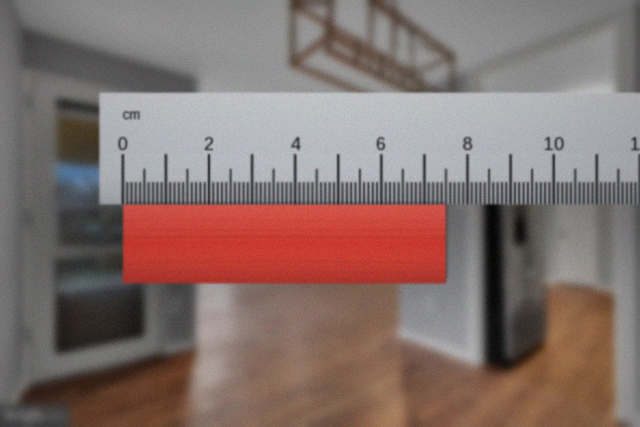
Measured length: 7.5 (cm)
